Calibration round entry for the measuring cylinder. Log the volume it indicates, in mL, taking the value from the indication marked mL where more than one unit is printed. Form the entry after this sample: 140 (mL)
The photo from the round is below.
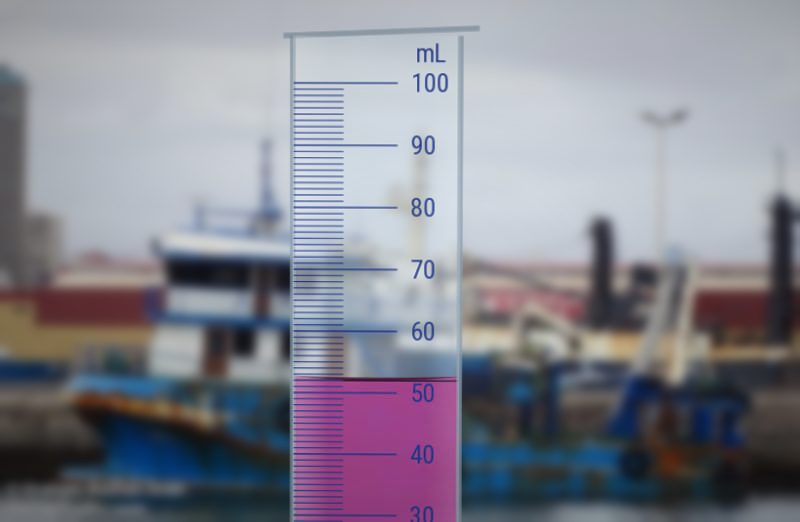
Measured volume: 52 (mL)
